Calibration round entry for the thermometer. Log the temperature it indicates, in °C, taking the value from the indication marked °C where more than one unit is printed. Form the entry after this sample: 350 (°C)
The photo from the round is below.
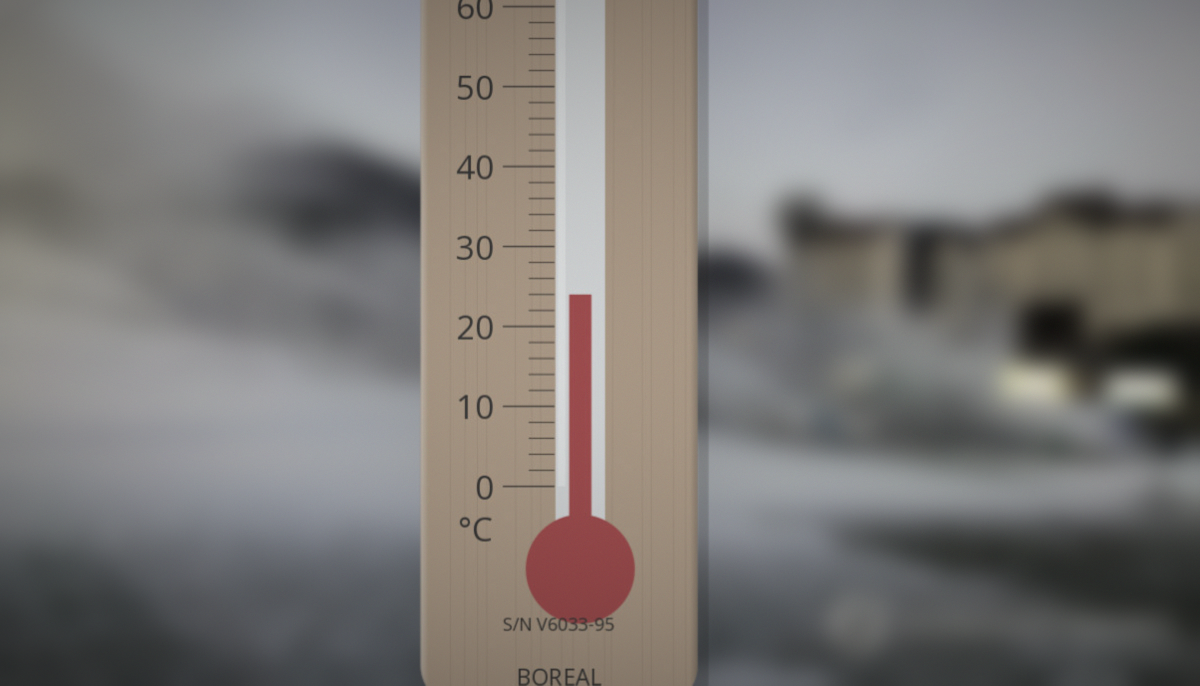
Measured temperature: 24 (°C)
